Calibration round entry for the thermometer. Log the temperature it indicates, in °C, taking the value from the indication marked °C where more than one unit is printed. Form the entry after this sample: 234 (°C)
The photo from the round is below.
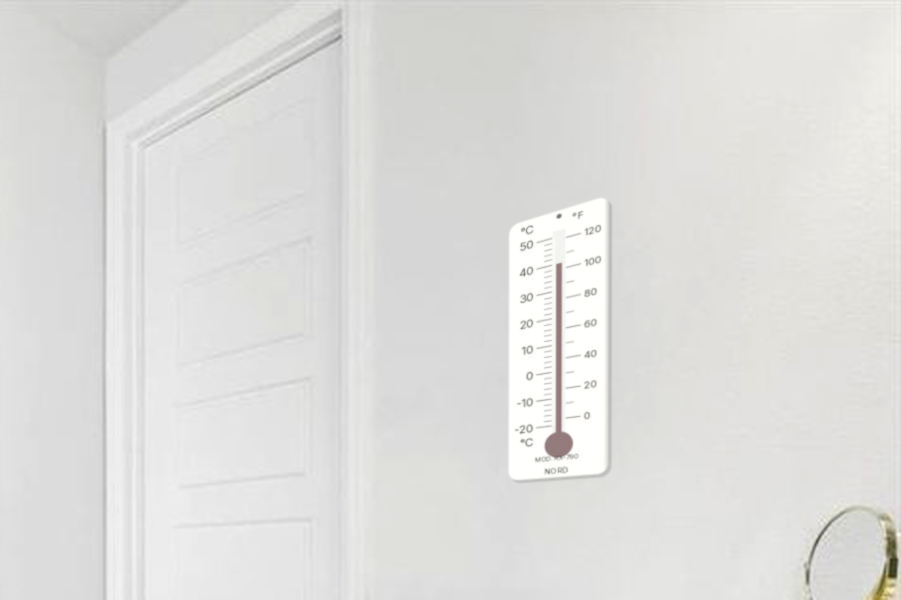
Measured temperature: 40 (°C)
